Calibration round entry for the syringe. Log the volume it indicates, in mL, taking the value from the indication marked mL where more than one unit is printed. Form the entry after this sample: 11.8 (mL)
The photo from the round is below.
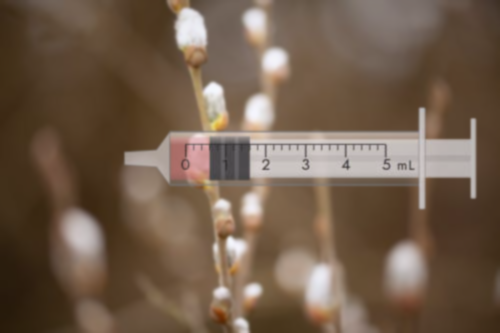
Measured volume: 0.6 (mL)
